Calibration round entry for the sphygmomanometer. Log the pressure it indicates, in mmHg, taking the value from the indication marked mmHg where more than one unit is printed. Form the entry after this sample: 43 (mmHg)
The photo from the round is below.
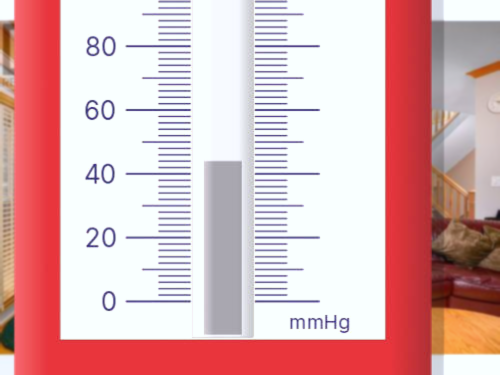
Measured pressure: 44 (mmHg)
